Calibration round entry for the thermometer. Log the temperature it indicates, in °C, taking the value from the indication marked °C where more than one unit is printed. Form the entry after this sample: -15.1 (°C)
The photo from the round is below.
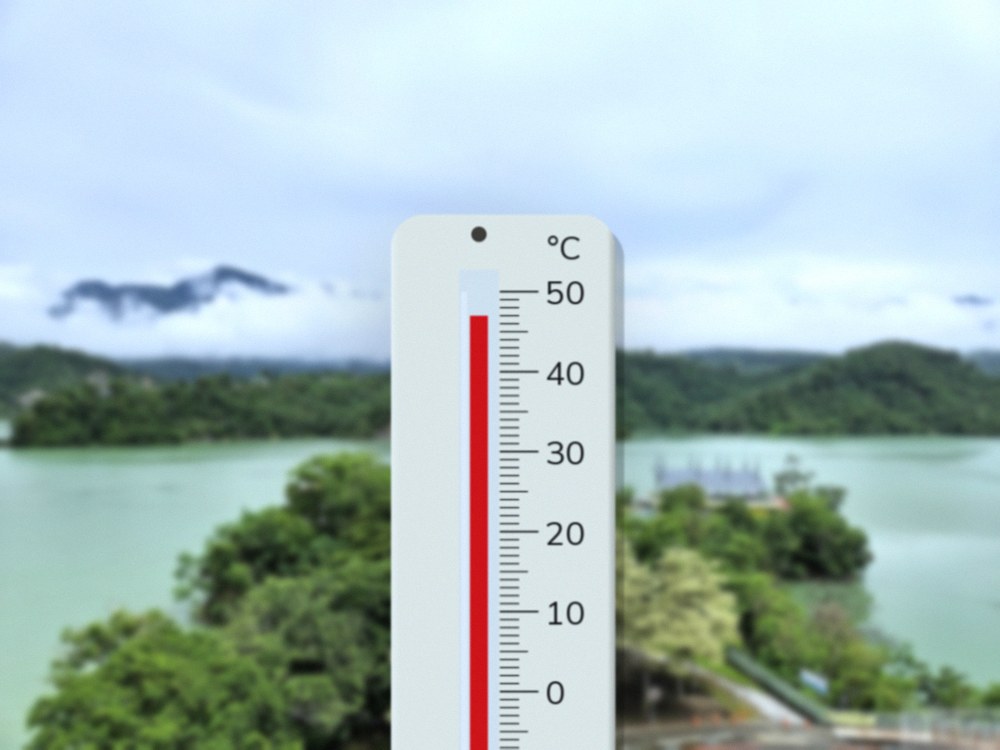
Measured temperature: 47 (°C)
